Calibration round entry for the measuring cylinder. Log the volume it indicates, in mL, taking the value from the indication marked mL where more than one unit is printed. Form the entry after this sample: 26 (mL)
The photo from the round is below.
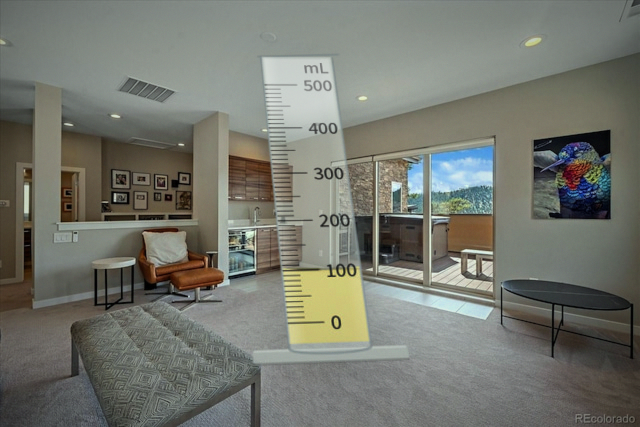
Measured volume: 100 (mL)
